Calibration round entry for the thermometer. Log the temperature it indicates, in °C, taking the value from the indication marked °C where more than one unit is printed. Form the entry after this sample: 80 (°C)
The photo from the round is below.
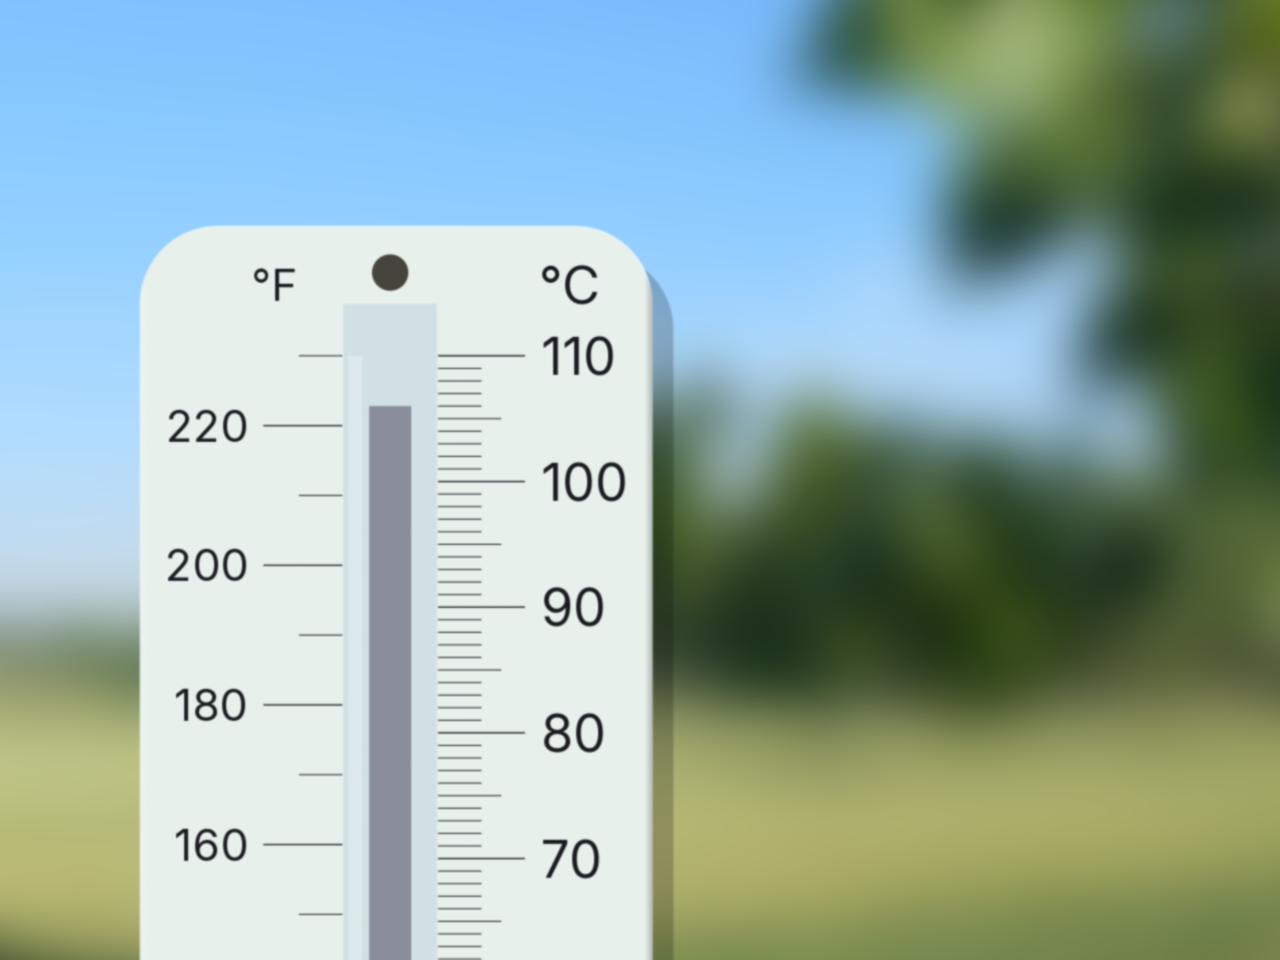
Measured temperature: 106 (°C)
